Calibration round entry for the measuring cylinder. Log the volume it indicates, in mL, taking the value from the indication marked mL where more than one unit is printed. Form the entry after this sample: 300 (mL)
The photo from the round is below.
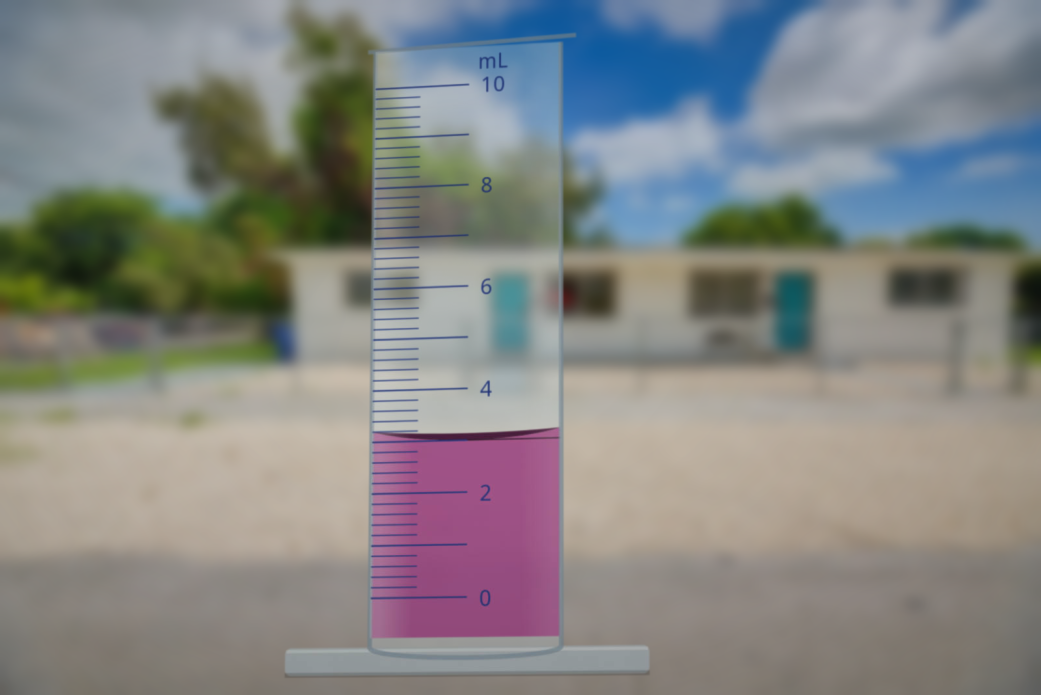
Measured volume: 3 (mL)
